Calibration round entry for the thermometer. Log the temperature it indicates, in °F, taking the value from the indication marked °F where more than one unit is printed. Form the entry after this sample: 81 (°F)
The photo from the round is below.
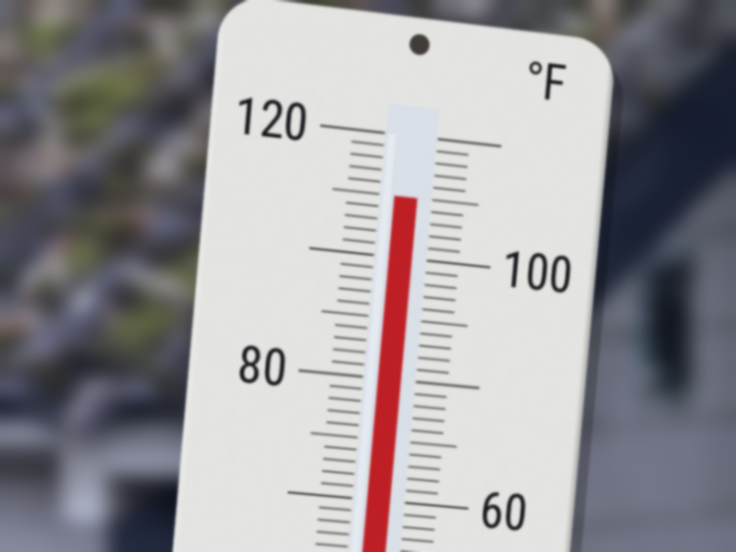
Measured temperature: 110 (°F)
